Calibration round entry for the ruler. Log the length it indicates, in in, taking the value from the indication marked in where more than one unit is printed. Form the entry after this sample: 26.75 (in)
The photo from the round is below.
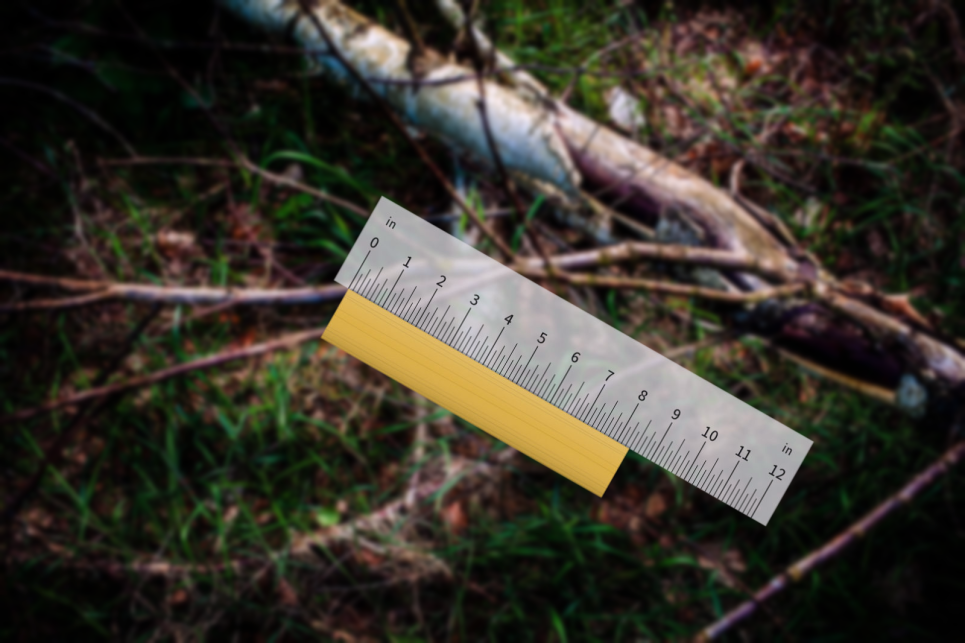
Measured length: 8.375 (in)
